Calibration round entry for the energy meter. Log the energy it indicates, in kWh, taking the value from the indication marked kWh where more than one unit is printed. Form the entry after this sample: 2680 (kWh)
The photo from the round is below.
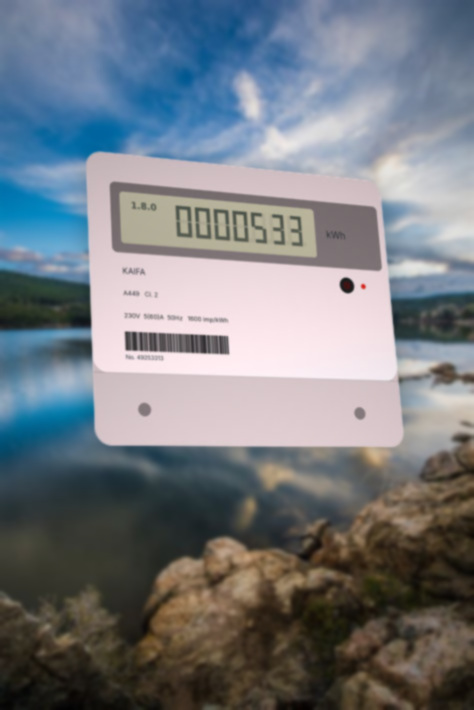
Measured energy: 533 (kWh)
